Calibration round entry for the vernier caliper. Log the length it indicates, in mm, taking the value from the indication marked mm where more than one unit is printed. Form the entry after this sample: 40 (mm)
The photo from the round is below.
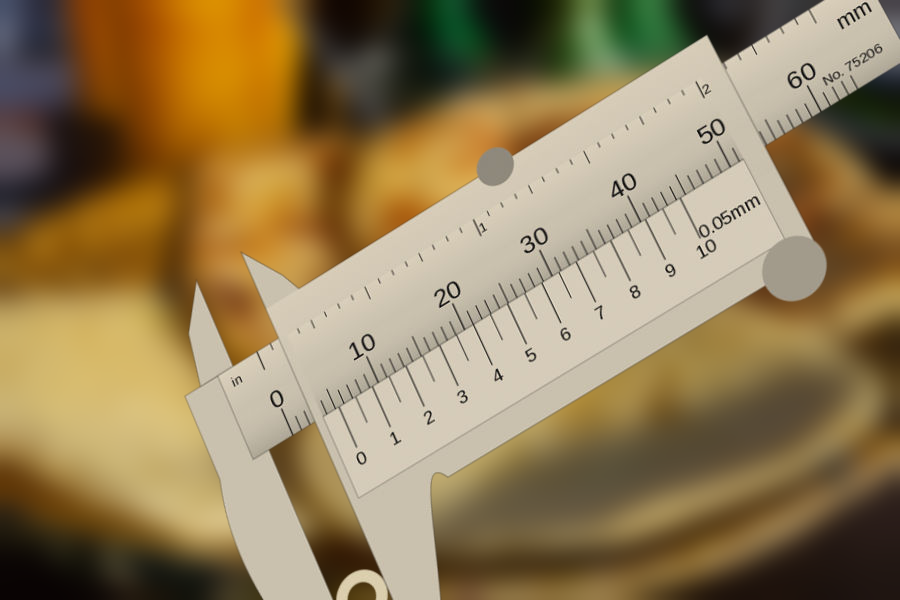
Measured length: 5.4 (mm)
